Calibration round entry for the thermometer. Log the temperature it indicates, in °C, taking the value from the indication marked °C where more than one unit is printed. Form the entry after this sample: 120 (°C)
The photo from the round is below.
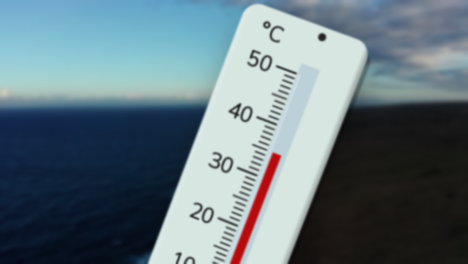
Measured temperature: 35 (°C)
